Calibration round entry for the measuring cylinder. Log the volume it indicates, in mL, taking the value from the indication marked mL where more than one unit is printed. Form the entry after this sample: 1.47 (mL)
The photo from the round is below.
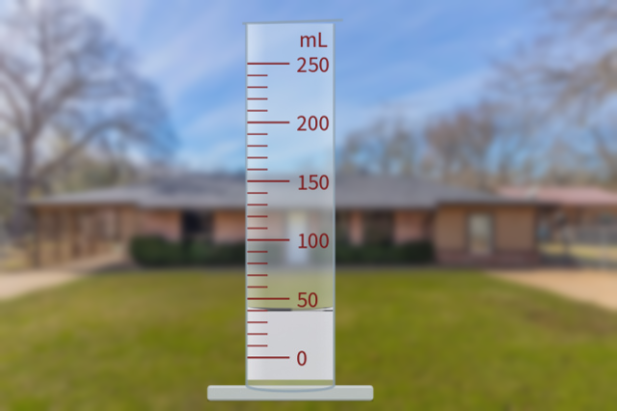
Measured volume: 40 (mL)
